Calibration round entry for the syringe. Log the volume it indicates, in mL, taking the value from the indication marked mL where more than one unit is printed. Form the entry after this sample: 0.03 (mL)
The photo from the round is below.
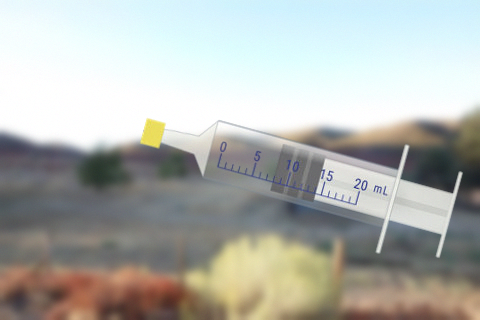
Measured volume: 8 (mL)
